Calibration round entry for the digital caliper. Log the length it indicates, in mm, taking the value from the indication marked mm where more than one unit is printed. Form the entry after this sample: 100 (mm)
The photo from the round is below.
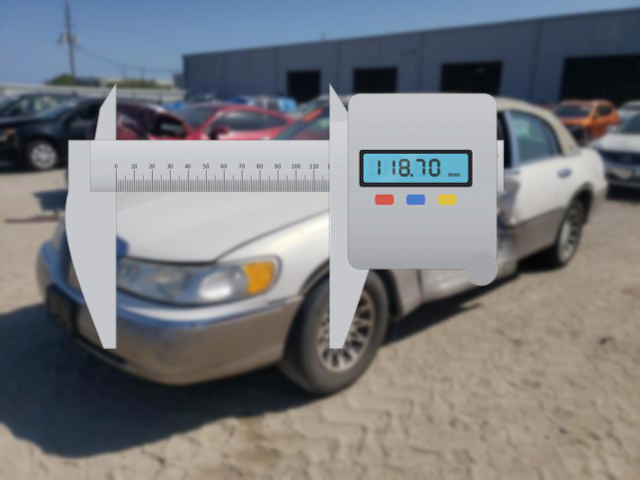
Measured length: 118.70 (mm)
